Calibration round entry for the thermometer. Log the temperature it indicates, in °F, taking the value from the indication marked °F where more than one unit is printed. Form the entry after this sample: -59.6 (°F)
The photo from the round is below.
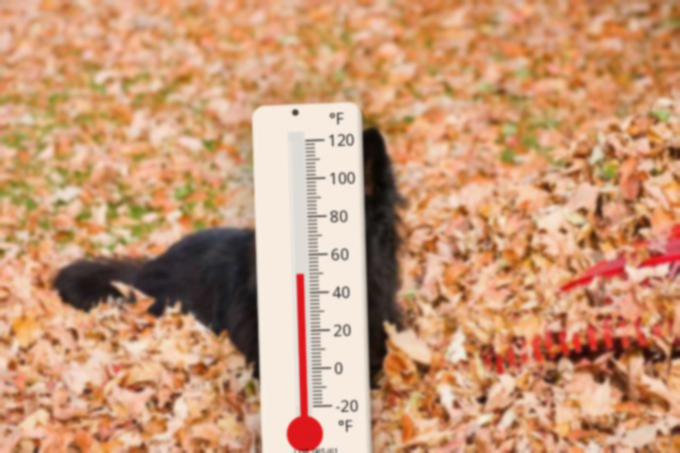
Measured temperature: 50 (°F)
